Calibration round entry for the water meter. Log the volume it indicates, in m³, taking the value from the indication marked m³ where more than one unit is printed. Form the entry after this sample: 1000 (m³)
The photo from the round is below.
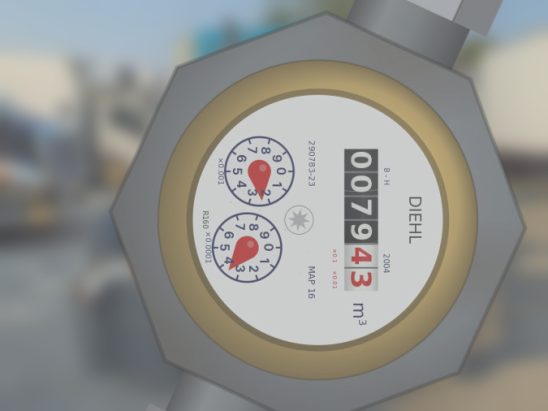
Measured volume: 79.4323 (m³)
